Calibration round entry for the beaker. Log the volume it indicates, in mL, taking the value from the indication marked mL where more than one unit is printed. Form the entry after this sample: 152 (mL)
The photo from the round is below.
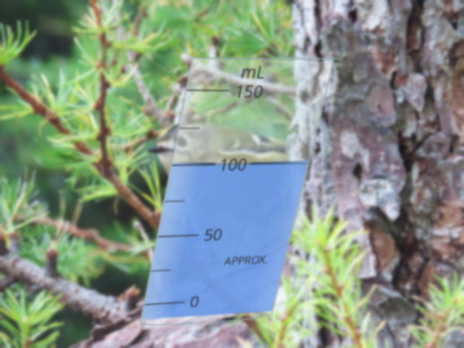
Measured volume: 100 (mL)
